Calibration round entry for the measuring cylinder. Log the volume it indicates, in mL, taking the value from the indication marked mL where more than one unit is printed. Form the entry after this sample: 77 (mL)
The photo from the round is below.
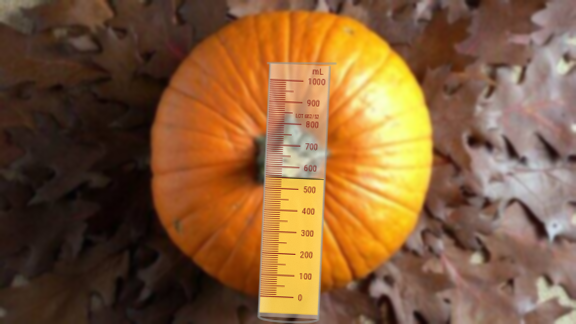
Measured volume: 550 (mL)
